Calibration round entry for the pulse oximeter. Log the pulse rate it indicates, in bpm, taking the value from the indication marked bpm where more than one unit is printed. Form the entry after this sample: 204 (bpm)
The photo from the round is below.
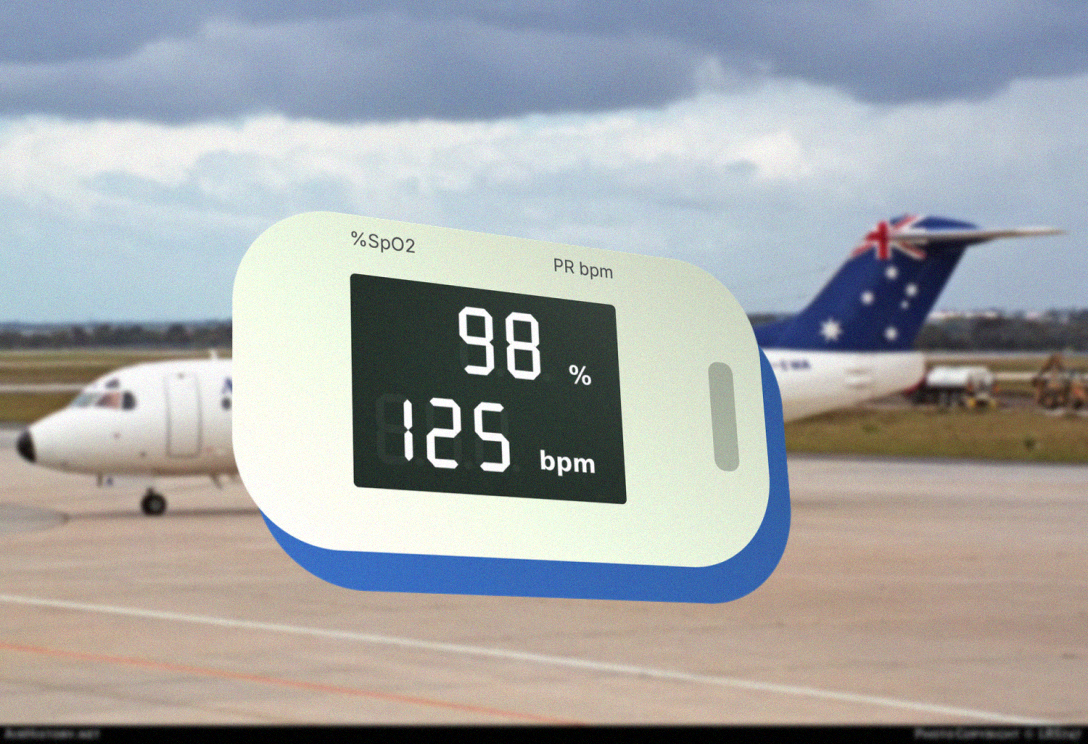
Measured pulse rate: 125 (bpm)
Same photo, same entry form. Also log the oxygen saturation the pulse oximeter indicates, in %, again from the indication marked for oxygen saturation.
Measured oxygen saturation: 98 (%)
